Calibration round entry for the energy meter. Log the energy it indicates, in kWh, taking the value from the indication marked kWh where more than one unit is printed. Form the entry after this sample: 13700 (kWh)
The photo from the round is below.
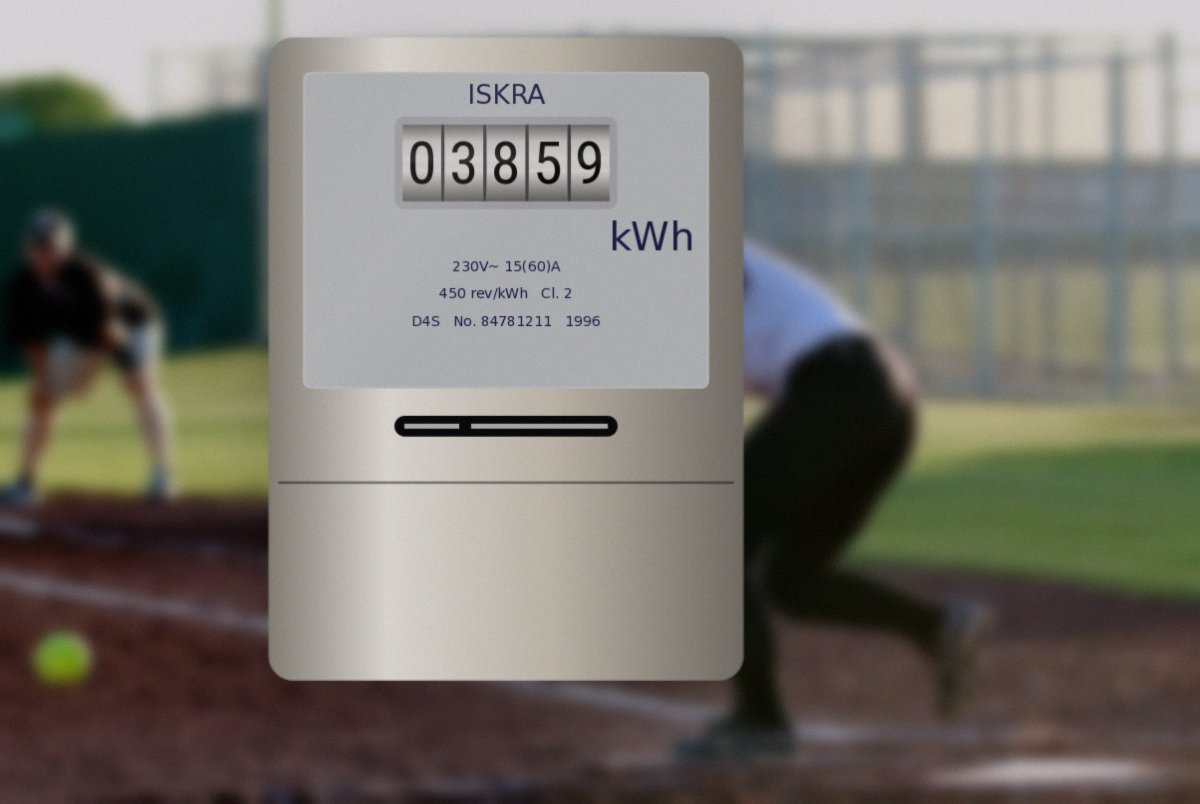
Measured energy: 3859 (kWh)
